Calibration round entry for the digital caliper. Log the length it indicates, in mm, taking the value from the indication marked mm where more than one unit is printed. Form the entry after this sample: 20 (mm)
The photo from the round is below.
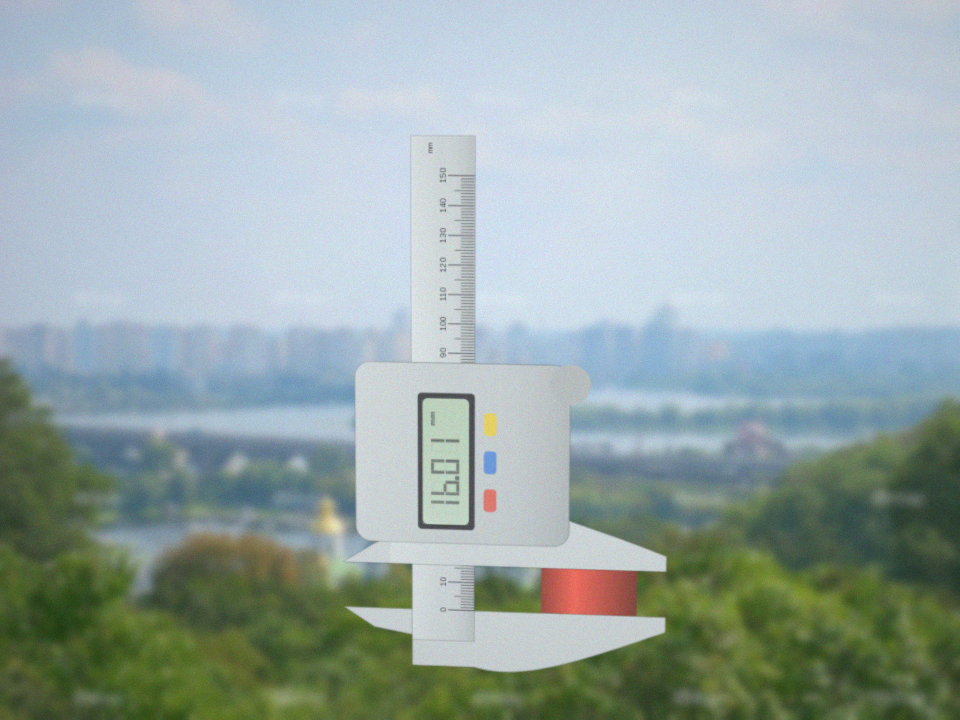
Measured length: 16.01 (mm)
